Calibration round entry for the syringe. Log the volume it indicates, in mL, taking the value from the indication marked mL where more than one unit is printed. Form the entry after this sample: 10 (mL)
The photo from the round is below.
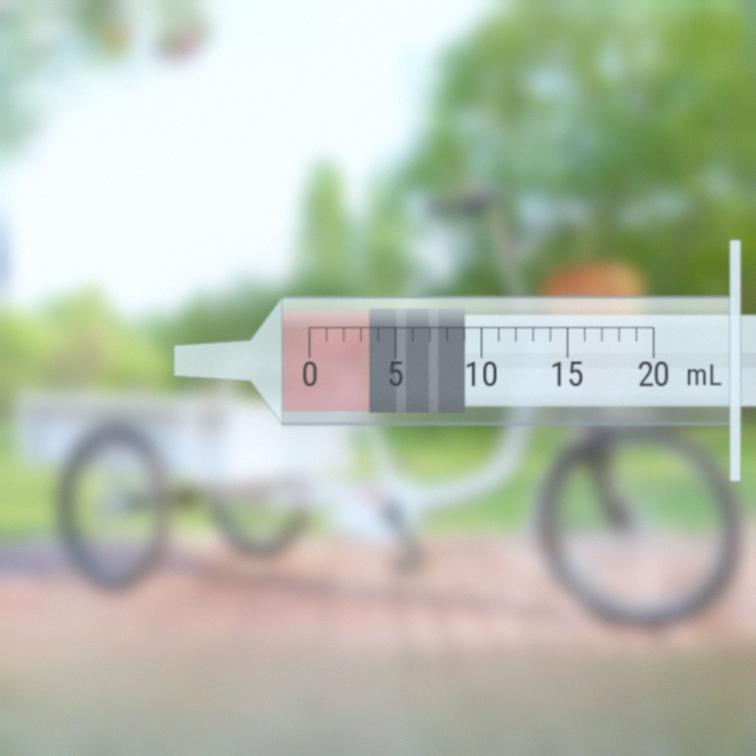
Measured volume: 3.5 (mL)
